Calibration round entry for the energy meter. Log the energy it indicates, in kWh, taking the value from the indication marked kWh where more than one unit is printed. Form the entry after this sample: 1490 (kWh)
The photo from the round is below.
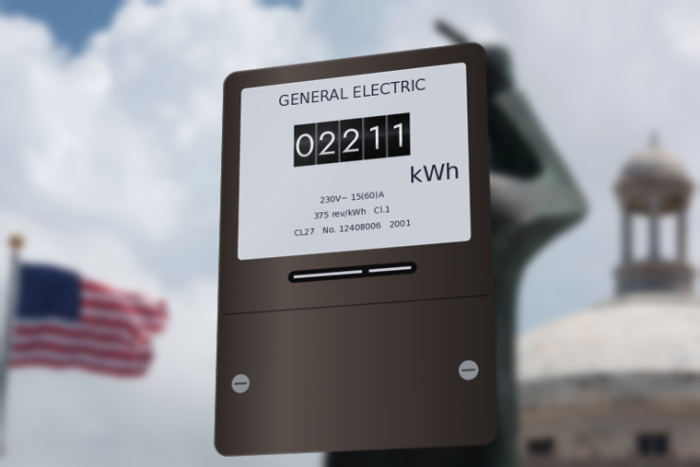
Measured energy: 2211 (kWh)
